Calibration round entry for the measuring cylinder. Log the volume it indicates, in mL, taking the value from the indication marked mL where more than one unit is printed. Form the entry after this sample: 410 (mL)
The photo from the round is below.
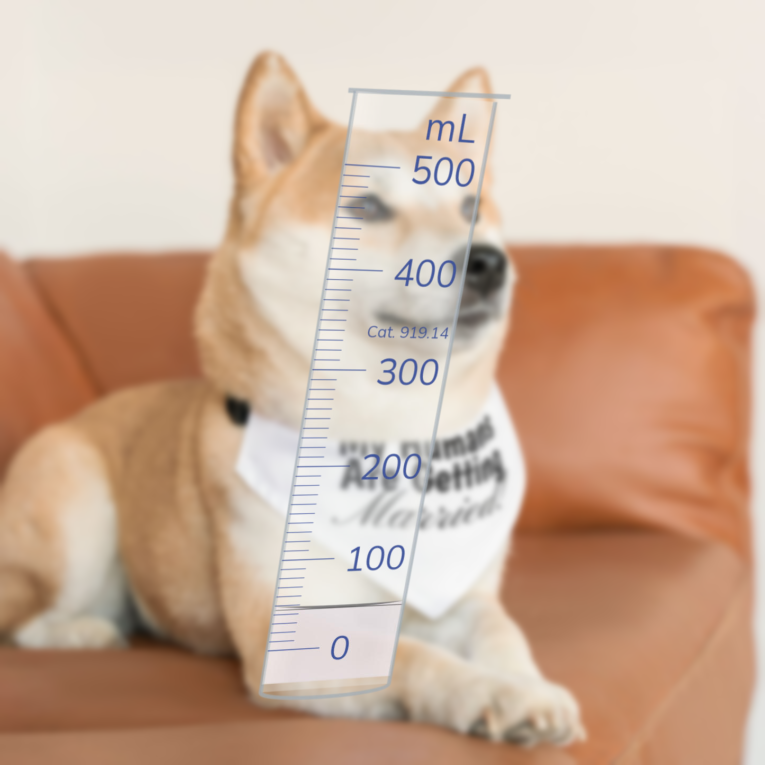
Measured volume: 45 (mL)
